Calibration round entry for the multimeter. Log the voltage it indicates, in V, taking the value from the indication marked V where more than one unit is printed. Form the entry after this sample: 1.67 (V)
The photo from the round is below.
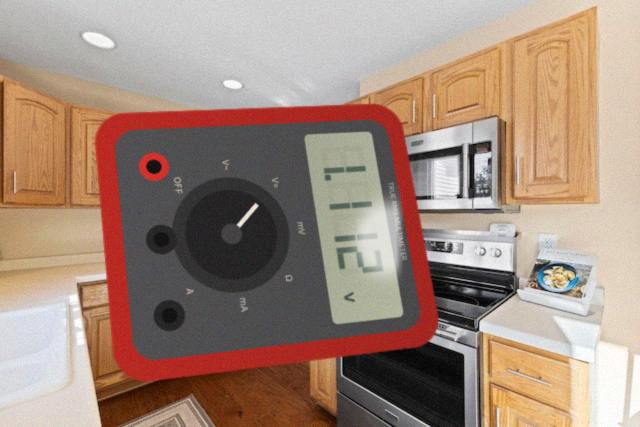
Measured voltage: 1.112 (V)
